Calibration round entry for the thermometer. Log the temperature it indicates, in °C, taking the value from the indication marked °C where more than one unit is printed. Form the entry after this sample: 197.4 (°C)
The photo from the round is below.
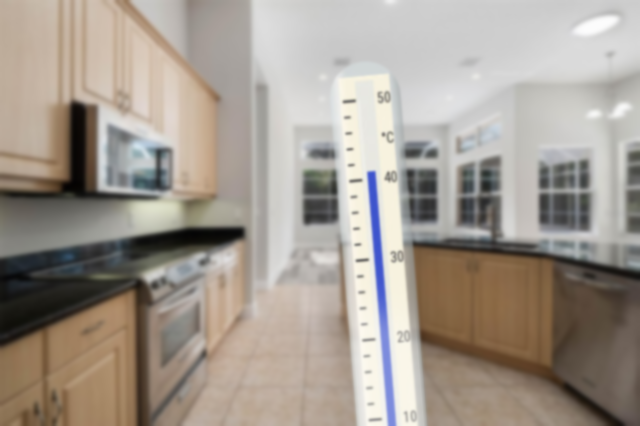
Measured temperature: 41 (°C)
